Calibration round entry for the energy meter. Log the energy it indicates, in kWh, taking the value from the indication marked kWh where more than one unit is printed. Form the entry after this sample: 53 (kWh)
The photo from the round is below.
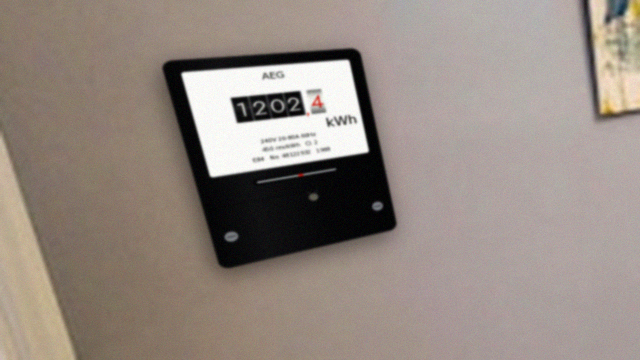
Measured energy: 1202.4 (kWh)
